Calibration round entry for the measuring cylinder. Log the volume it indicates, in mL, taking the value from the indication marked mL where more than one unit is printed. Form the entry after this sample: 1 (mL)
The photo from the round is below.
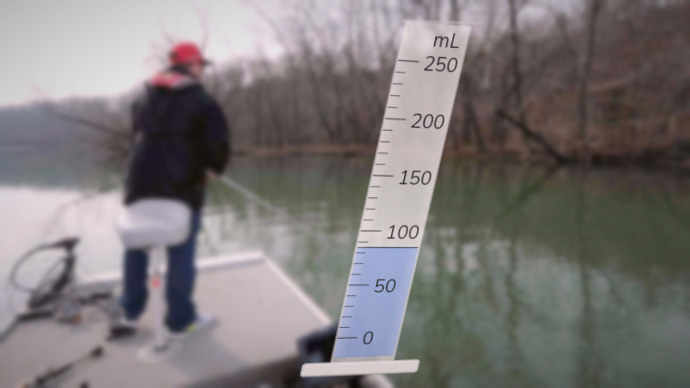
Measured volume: 85 (mL)
